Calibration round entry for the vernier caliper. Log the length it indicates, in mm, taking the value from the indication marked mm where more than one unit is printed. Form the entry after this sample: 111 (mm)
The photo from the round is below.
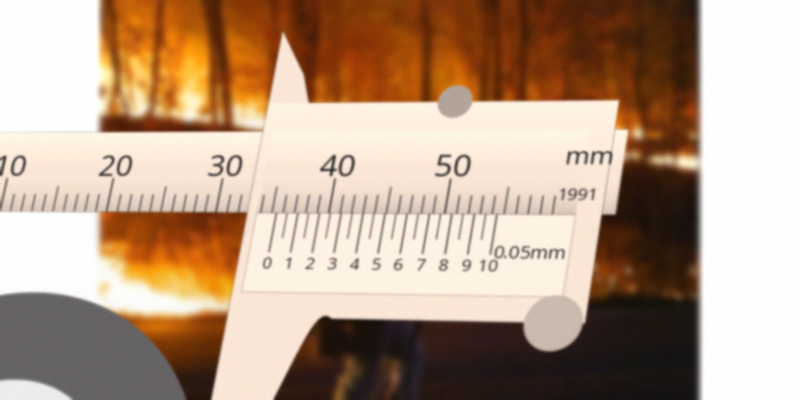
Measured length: 35.4 (mm)
